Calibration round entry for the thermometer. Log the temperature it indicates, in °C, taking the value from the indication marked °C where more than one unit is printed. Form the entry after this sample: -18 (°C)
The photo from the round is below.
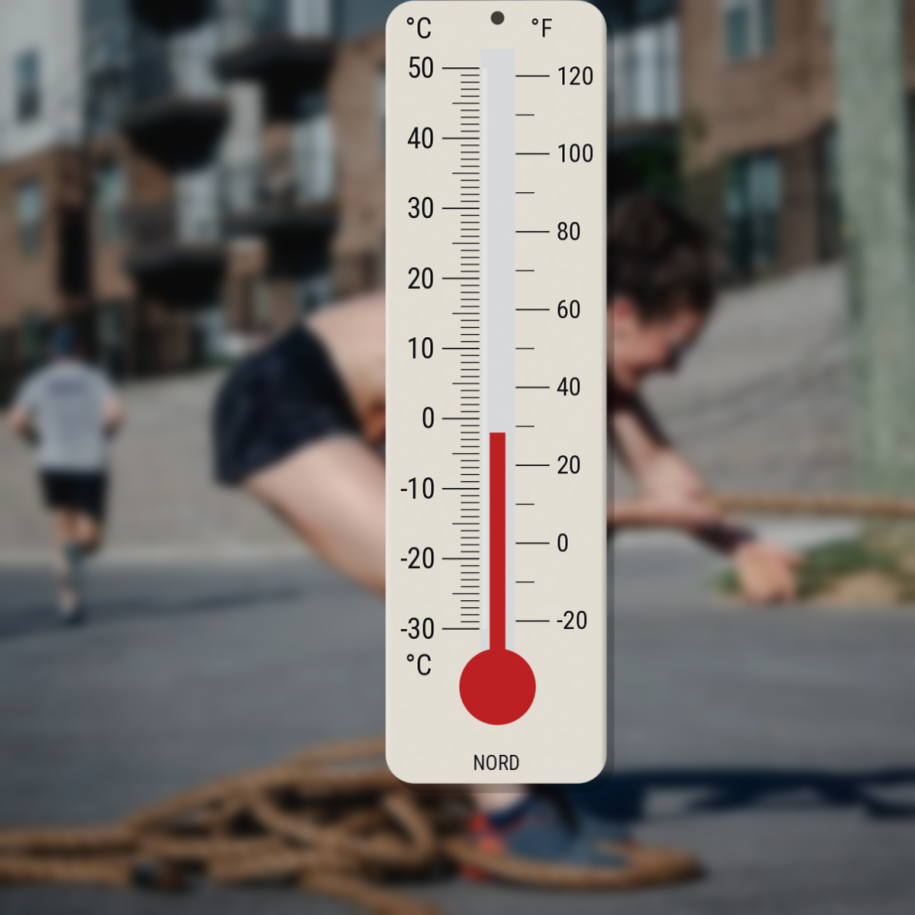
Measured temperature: -2 (°C)
